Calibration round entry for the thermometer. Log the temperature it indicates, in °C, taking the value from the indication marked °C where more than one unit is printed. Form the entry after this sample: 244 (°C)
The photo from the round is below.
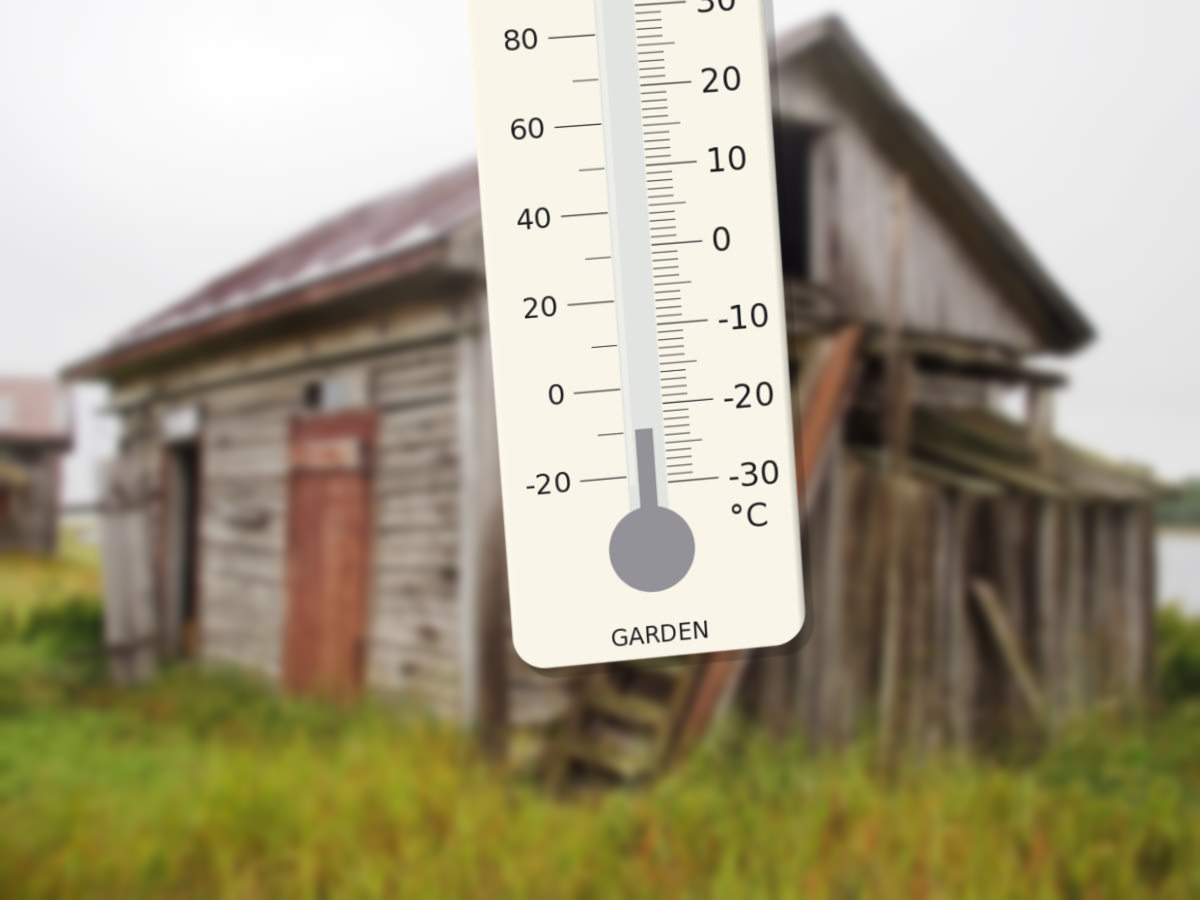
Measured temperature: -23 (°C)
